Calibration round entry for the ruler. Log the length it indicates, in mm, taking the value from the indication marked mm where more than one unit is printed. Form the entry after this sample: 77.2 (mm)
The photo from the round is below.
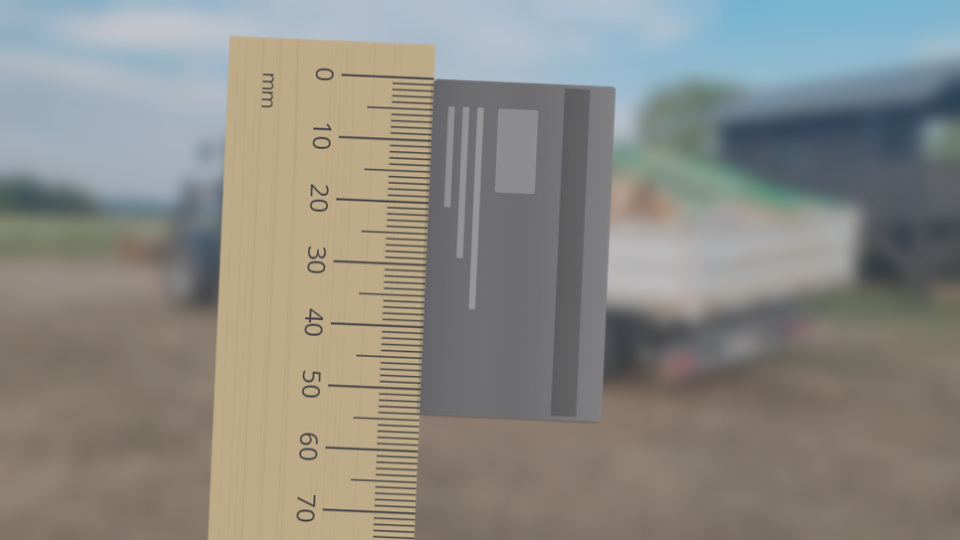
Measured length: 54 (mm)
